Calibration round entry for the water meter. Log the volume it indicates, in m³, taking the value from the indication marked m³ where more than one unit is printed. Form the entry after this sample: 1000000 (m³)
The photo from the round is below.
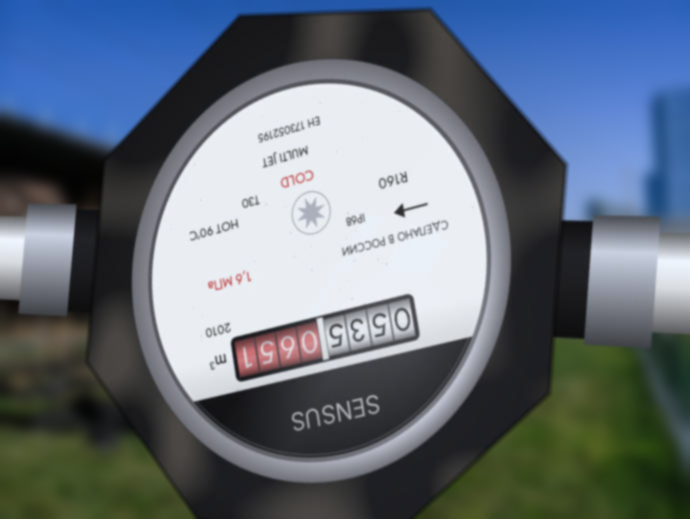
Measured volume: 535.0651 (m³)
